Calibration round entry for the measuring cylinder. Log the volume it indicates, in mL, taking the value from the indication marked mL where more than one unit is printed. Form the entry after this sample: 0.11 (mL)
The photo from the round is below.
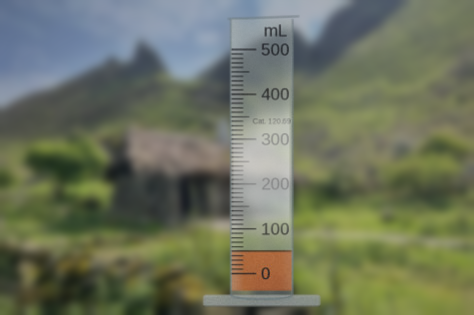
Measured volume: 50 (mL)
